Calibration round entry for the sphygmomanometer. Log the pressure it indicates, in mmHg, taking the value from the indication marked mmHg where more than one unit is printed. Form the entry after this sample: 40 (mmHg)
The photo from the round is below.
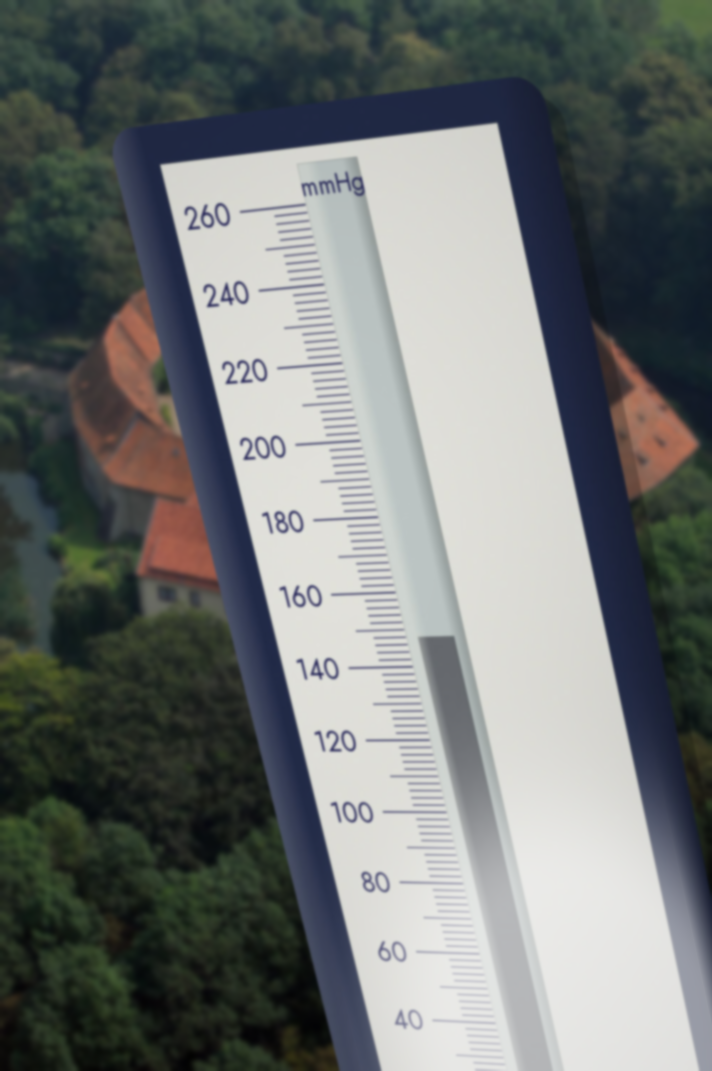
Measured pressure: 148 (mmHg)
